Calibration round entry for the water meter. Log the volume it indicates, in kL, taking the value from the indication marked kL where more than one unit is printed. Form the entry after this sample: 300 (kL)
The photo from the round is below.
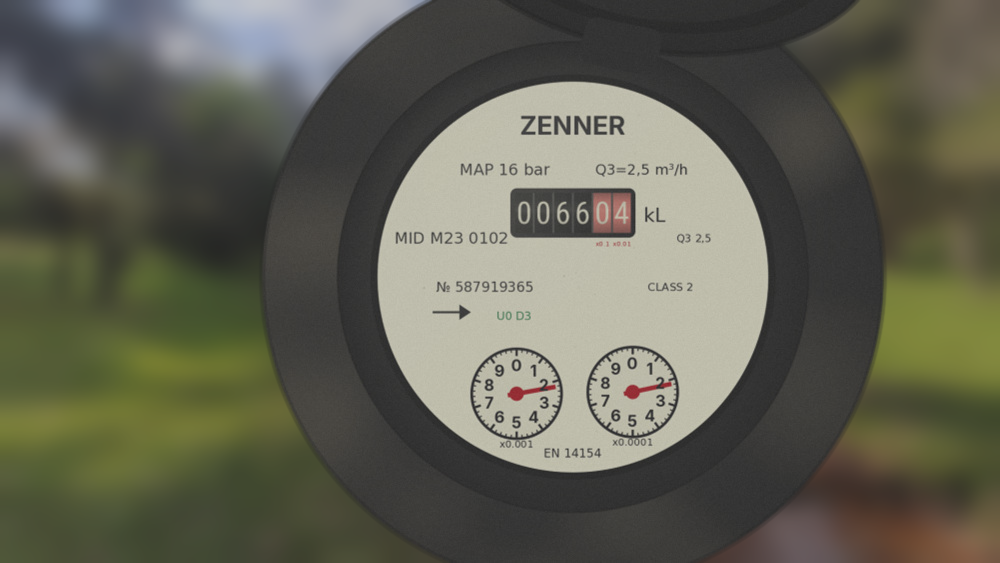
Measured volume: 66.0422 (kL)
